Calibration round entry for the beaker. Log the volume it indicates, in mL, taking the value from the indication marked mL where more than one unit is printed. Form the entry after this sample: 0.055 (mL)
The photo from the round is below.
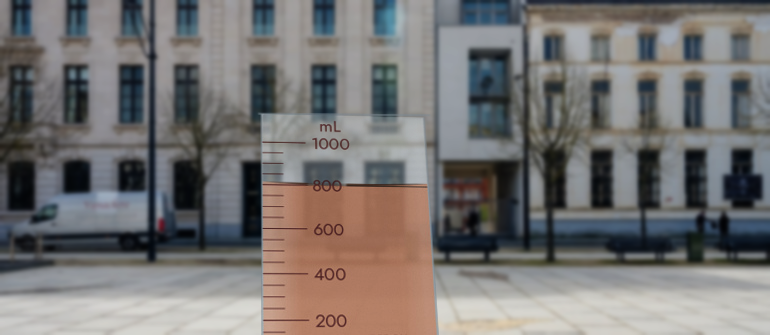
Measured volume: 800 (mL)
